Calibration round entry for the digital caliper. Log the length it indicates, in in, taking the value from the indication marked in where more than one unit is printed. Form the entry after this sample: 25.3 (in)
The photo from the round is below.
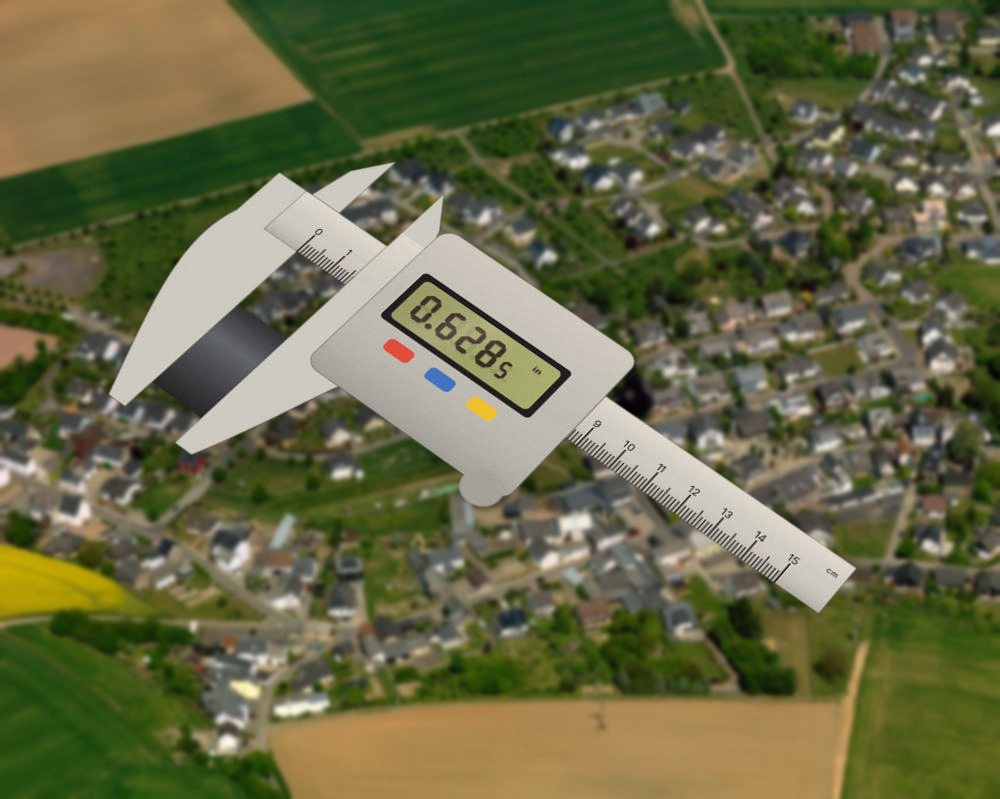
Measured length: 0.6285 (in)
